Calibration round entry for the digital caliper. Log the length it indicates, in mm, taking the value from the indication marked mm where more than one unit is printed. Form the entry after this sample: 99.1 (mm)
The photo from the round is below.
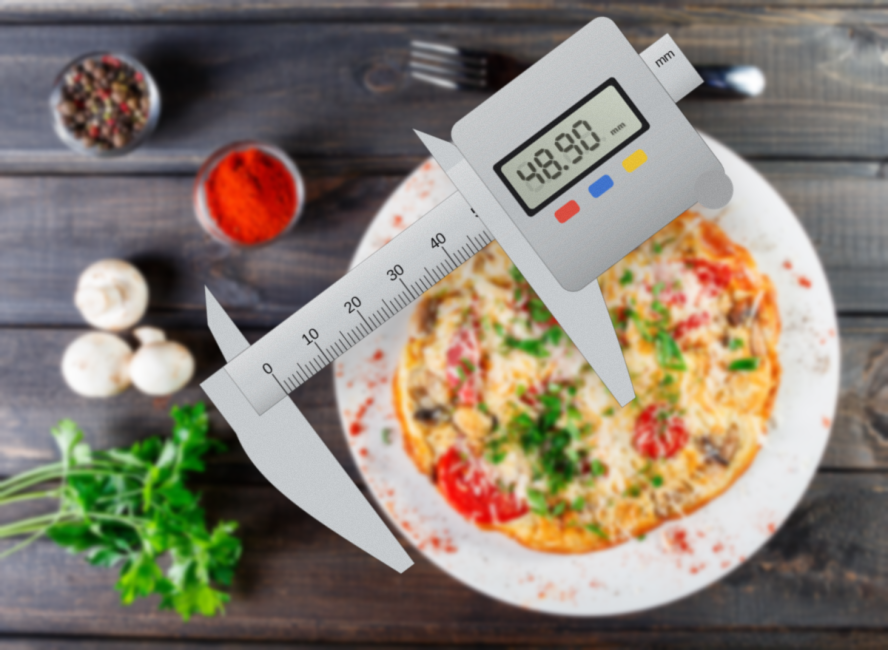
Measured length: 48.90 (mm)
